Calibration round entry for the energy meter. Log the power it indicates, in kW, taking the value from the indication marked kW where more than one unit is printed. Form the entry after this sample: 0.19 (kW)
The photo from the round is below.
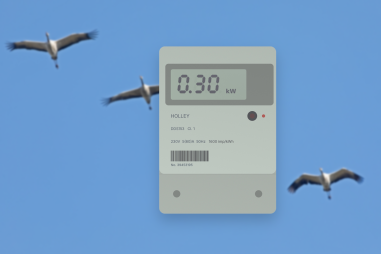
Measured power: 0.30 (kW)
